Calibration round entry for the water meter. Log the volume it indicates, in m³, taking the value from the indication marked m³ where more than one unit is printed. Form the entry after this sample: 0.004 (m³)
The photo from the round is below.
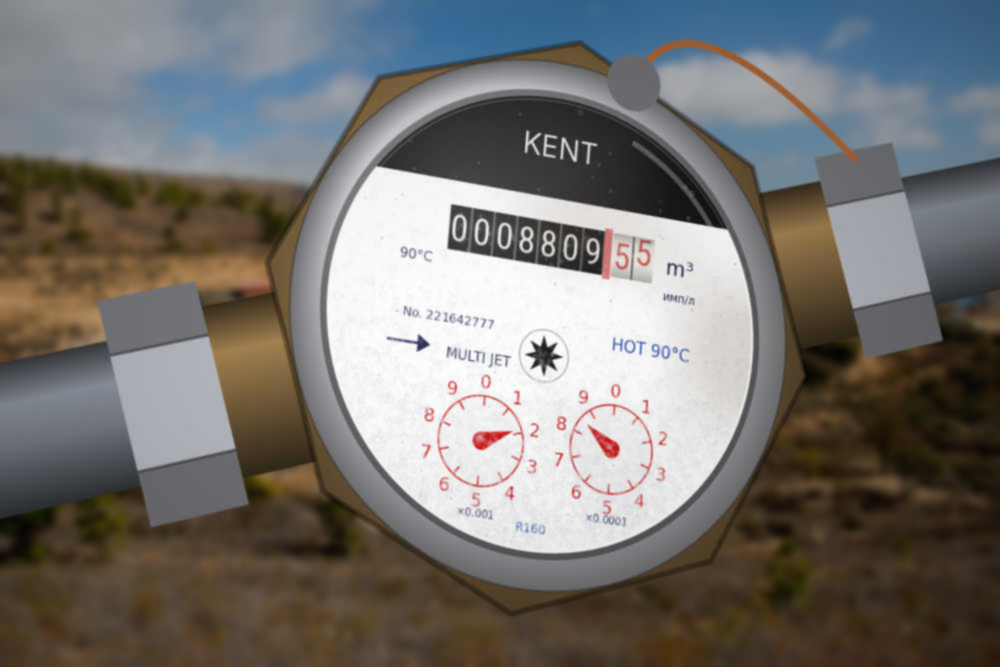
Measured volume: 8809.5518 (m³)
